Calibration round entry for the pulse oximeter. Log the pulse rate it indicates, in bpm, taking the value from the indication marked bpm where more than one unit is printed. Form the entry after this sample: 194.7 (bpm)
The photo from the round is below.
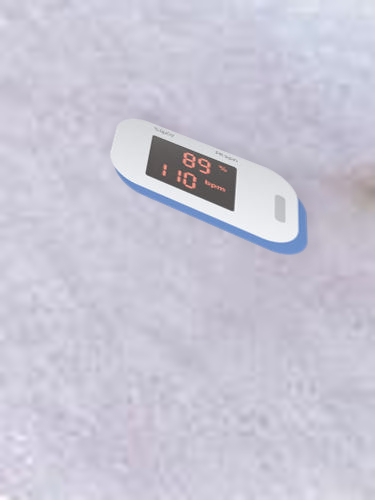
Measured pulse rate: 110 (bpm)
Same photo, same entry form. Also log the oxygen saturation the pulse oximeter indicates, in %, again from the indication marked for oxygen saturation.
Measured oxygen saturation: 89 (%)
